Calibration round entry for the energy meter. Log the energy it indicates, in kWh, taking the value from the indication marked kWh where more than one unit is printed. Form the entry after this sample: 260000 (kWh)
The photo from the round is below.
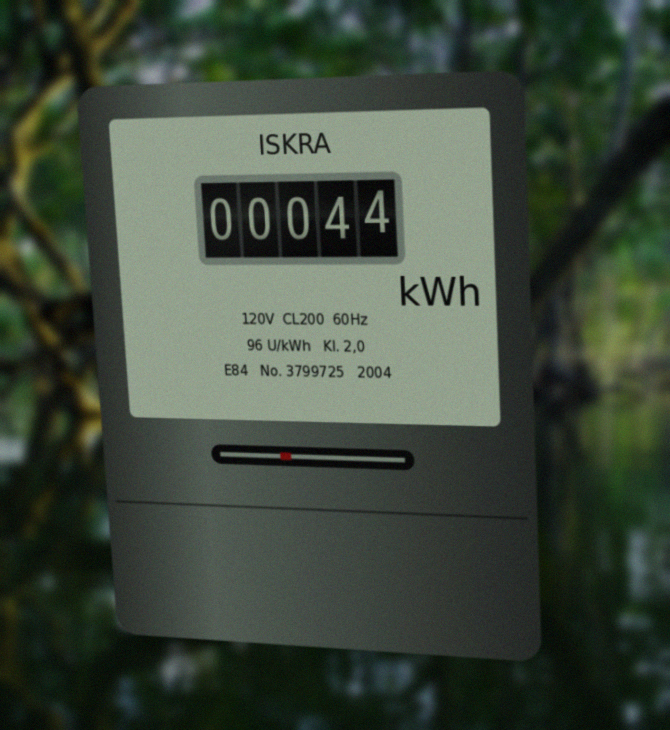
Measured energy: 44 (kWh)
